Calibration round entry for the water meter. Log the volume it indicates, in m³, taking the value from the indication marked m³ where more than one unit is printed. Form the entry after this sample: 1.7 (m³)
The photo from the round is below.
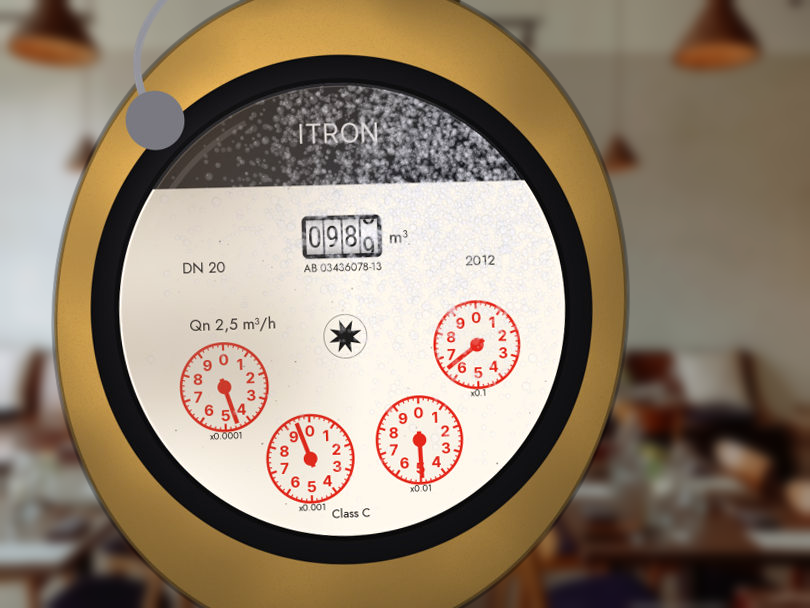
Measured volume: 988.6494 (m³)
